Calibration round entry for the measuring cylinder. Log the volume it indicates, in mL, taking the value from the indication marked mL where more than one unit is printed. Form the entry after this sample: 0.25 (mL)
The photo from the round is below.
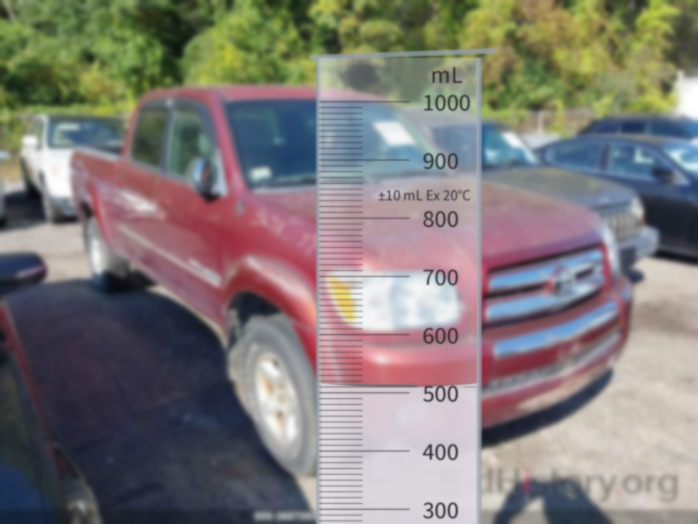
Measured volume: 510 (mL)
